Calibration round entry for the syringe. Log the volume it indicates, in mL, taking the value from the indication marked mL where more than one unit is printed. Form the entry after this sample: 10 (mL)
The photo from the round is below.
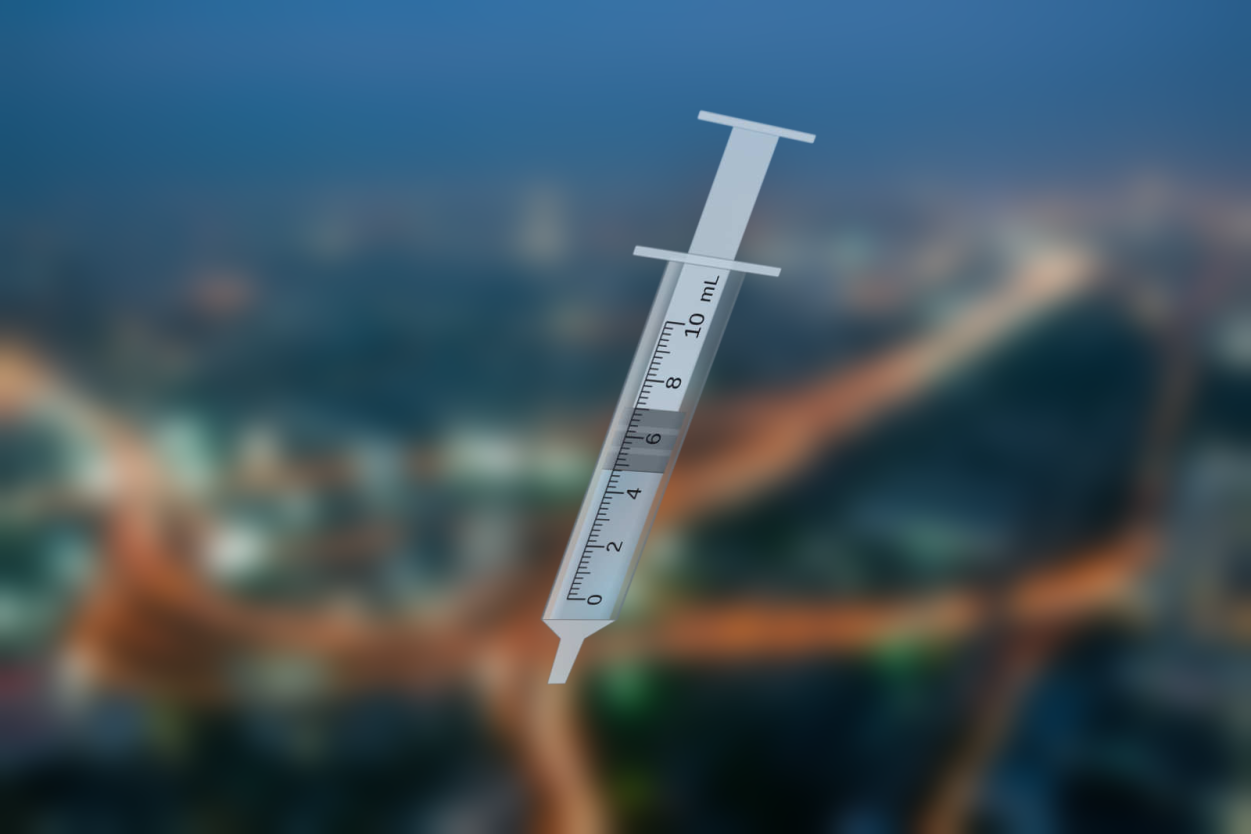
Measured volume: 4.8 (mL)
